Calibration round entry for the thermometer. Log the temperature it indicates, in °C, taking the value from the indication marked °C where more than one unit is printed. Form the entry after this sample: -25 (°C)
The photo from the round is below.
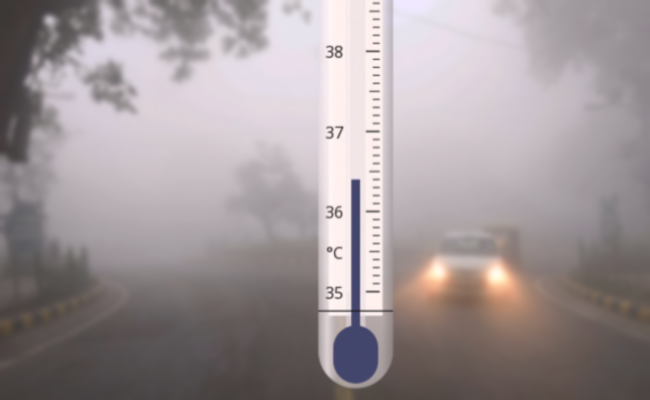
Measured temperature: 36.4 (°C)
